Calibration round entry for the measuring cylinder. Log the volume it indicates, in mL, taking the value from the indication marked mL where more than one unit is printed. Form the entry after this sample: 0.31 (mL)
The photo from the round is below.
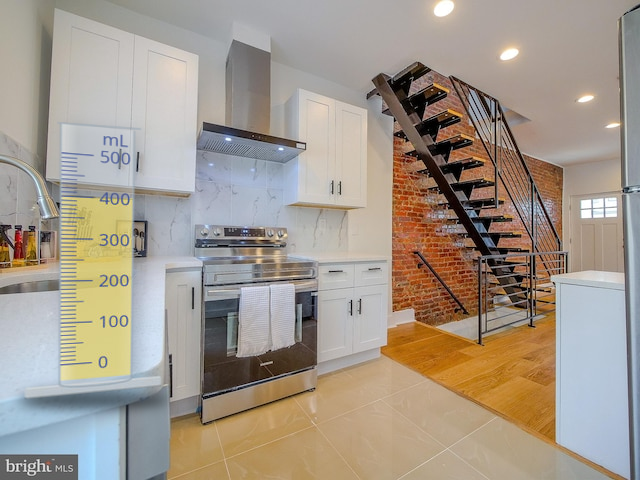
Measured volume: 400 (mL)
